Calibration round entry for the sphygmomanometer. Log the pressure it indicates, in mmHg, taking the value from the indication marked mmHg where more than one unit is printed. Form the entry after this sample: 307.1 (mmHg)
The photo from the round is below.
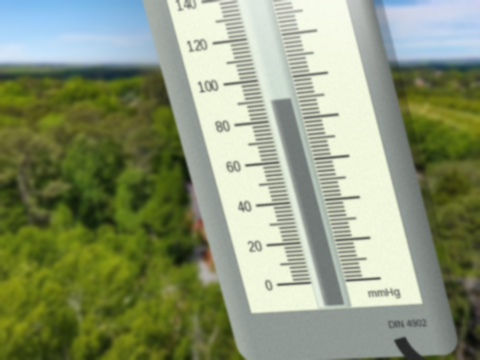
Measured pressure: 90 (mmHg)
